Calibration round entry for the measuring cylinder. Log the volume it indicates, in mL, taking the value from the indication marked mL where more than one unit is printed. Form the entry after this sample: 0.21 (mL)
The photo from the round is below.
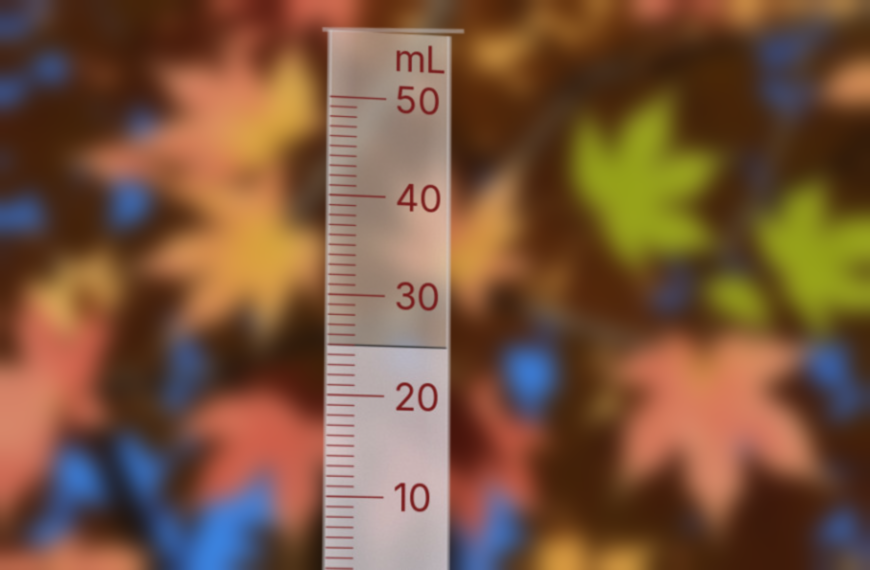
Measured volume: 25 (mL)
